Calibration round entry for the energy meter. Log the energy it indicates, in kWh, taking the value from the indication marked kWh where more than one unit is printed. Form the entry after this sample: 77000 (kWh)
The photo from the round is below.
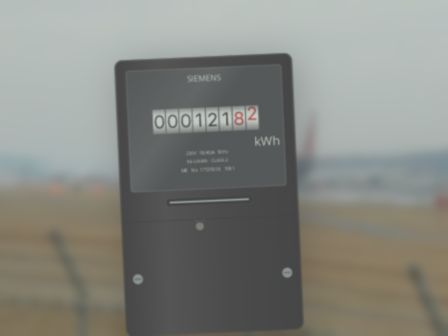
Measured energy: 121.82 (kWh)
